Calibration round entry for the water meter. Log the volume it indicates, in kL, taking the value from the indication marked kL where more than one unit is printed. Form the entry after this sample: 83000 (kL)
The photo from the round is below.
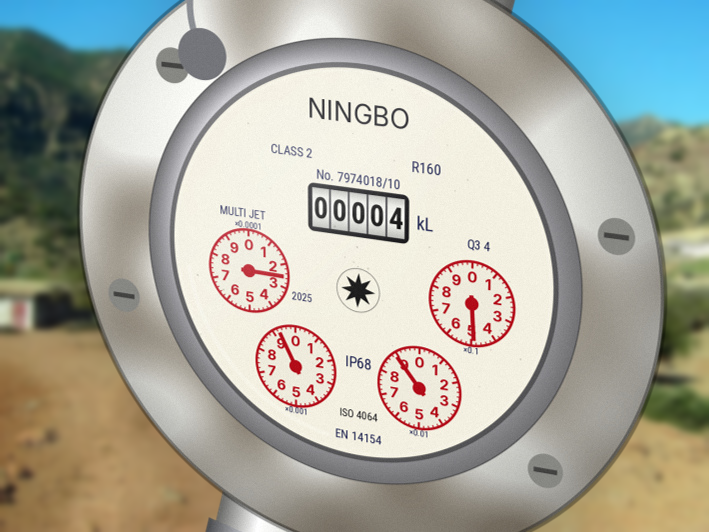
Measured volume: 4.4892 (kL)
